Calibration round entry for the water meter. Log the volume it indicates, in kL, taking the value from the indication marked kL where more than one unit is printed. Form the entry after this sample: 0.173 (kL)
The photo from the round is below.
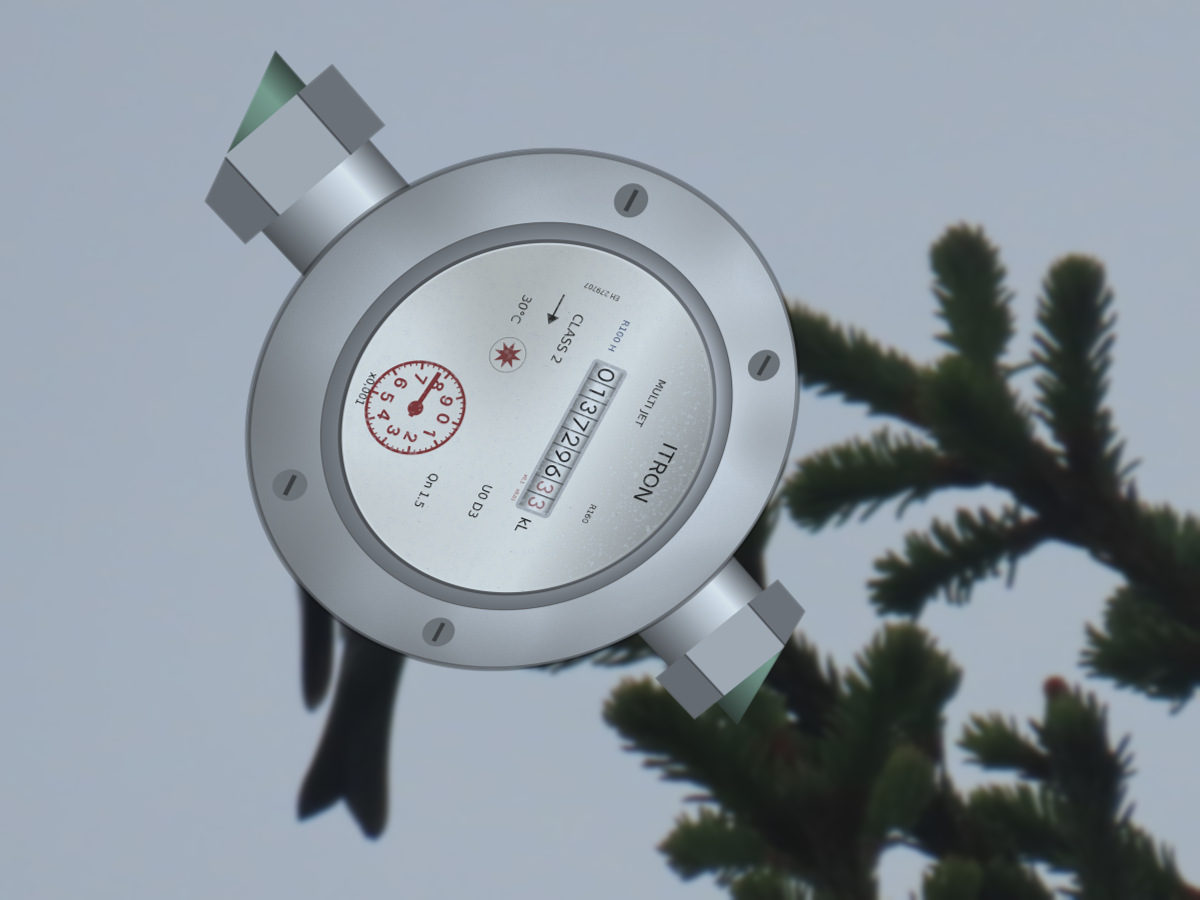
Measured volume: 137296.337 (kL)
